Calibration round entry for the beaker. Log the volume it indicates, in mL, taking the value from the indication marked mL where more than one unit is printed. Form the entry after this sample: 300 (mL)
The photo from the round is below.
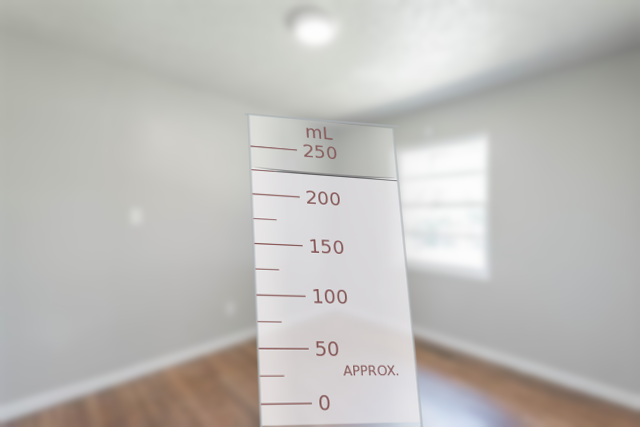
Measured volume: 225 (mL)
